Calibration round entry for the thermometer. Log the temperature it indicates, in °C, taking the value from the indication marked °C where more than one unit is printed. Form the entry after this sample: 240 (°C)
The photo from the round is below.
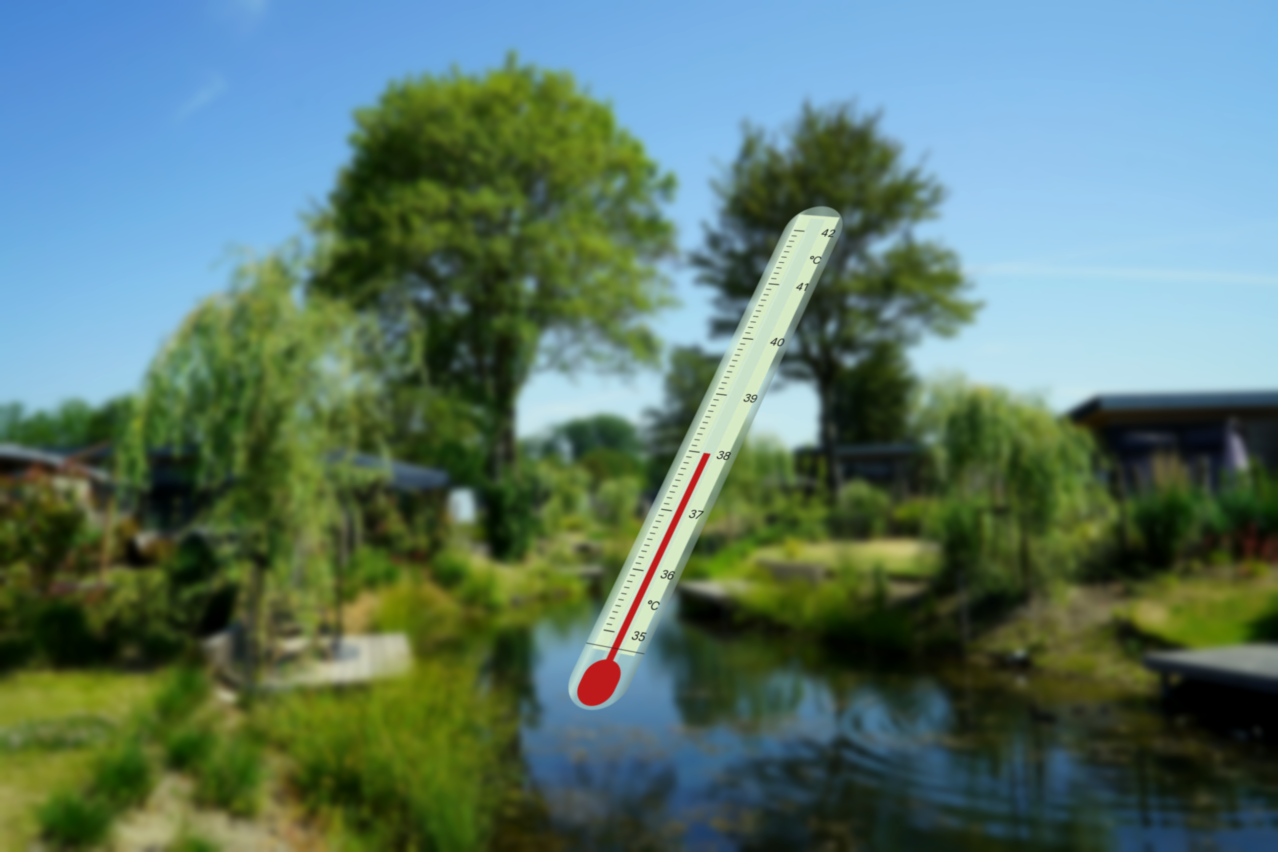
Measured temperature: 38 (°C)
